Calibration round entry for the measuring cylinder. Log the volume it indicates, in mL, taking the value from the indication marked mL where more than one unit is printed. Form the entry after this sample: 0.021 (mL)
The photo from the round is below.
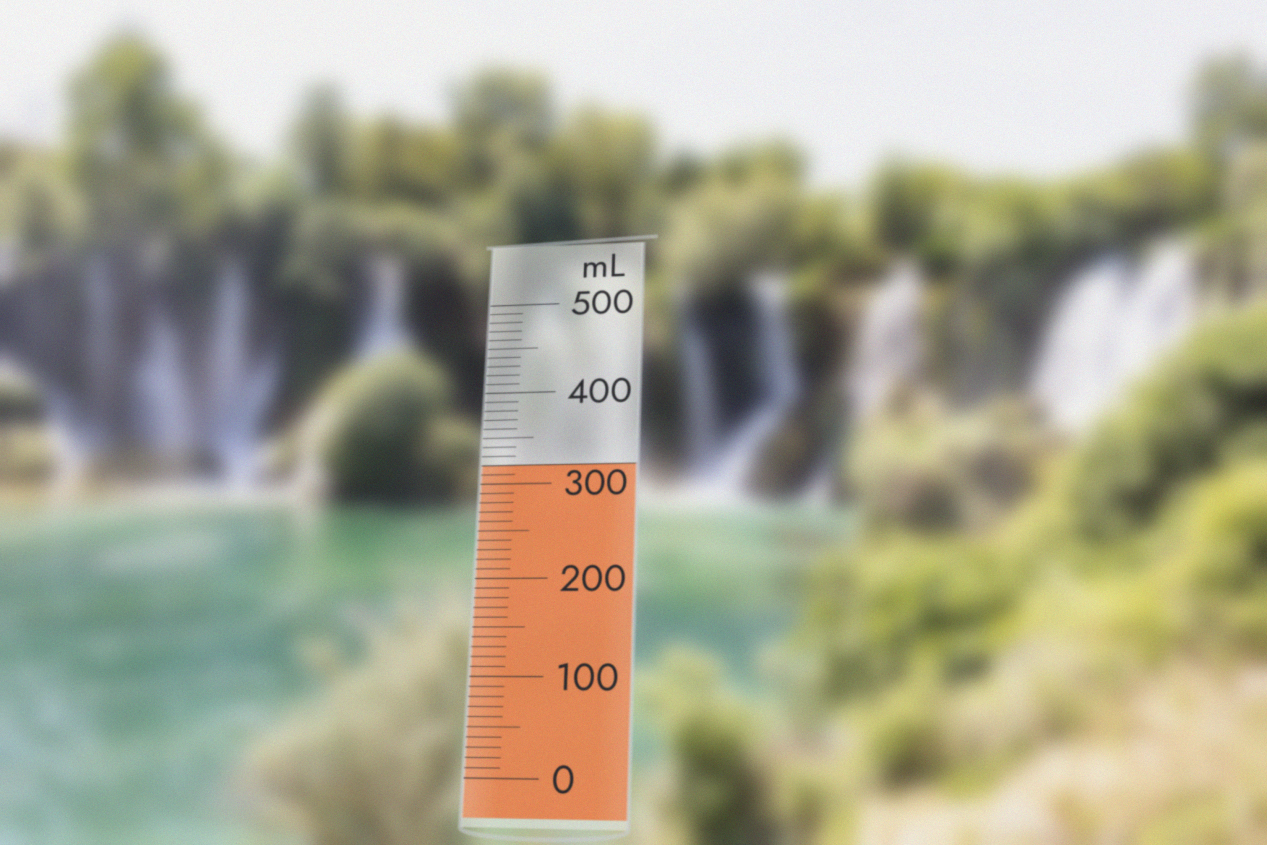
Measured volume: 320 (mL)
